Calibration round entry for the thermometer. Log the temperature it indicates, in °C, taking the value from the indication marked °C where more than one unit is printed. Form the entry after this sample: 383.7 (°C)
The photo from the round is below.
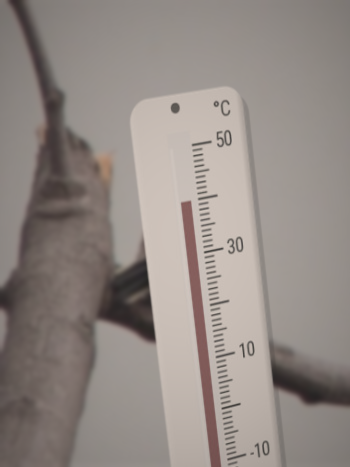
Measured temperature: 40 (°C)
